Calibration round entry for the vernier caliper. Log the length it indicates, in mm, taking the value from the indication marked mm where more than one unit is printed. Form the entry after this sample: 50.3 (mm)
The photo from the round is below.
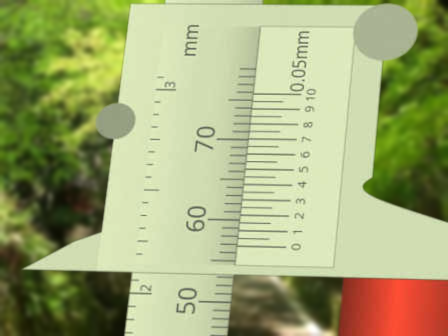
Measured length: 56.8 (mm)
